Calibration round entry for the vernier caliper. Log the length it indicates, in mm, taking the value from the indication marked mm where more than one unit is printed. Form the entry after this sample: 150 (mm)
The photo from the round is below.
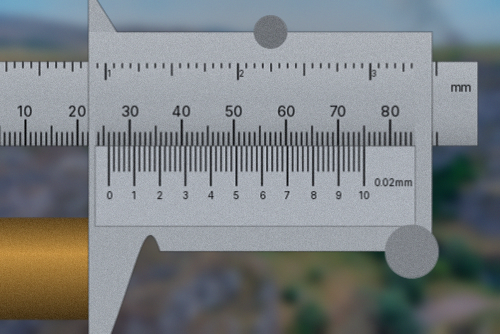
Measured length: 26.0 (mm)
